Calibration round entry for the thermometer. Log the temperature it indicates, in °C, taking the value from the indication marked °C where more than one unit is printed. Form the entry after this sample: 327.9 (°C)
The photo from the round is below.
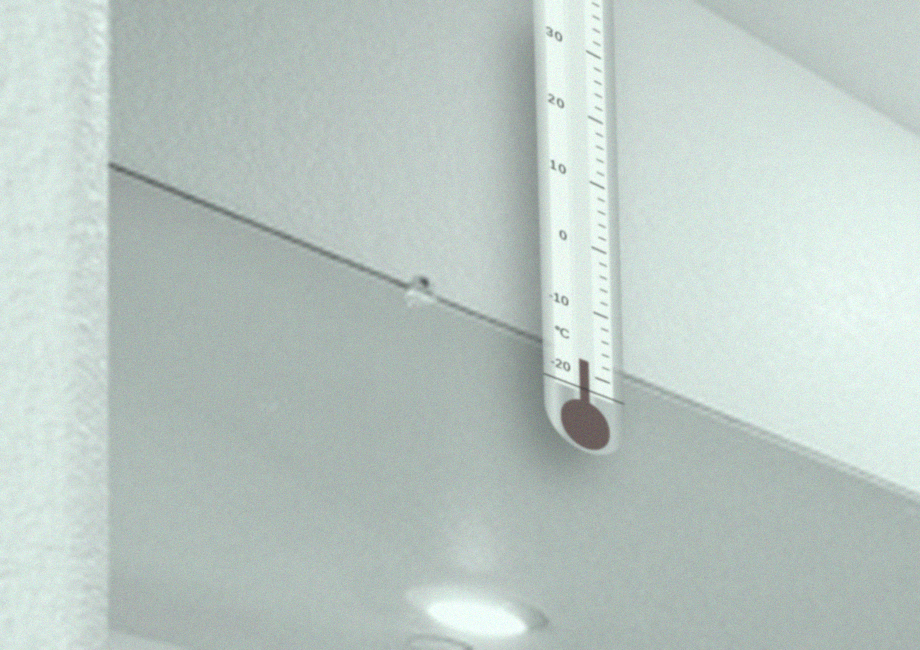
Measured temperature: -18 (°C)
